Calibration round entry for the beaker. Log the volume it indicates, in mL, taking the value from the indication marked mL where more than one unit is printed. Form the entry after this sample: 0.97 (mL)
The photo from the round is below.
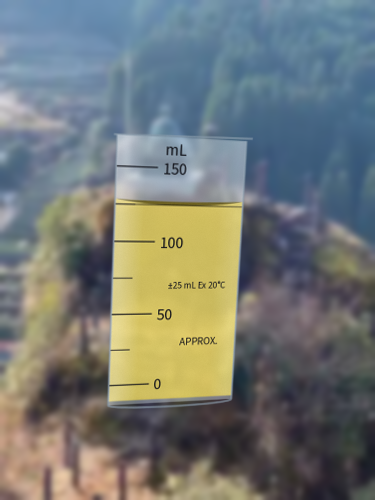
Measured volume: 125 (mL)
